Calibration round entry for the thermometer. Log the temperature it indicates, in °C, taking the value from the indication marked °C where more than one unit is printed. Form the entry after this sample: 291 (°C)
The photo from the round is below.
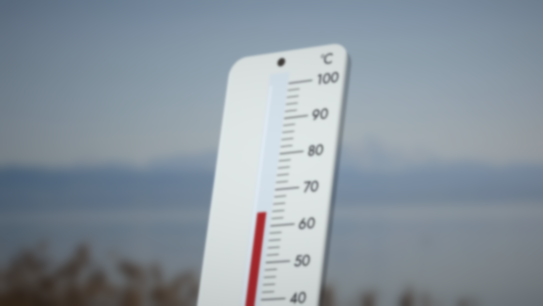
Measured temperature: 64 (°C)
